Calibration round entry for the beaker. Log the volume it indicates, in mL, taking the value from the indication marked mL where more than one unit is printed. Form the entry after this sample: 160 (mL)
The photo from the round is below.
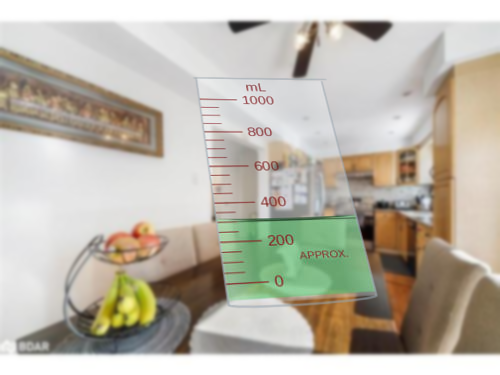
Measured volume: 300 (mL)
